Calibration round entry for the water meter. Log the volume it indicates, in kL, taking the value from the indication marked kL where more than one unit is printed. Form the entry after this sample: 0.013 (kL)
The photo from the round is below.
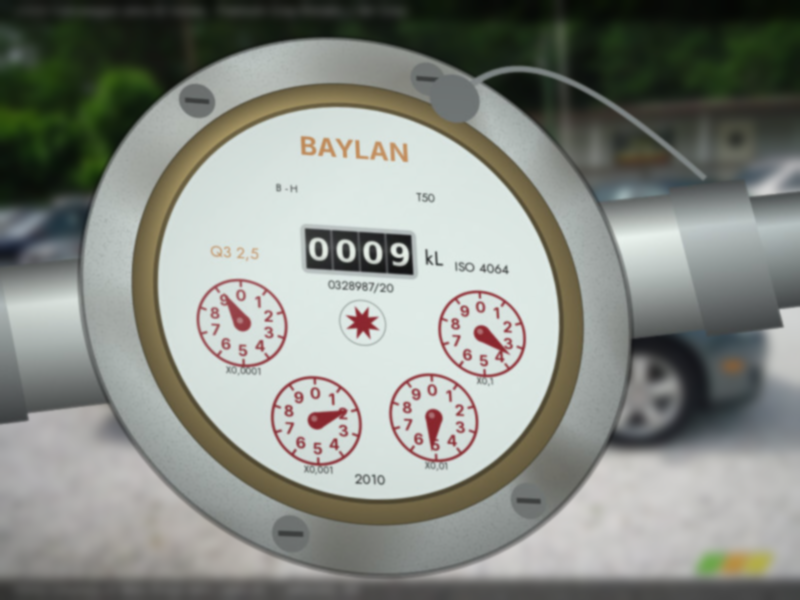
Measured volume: 9.3519 (kL)
